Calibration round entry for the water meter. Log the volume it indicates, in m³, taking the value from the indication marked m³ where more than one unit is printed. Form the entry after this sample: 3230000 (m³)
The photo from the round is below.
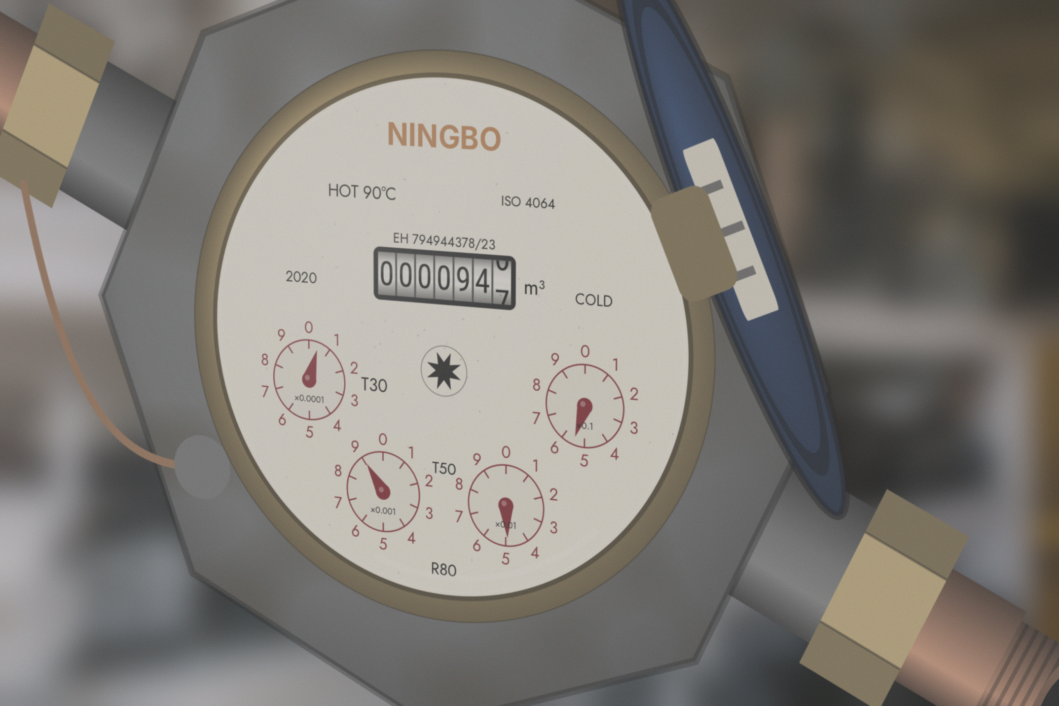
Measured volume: 946.5490 (m³)
